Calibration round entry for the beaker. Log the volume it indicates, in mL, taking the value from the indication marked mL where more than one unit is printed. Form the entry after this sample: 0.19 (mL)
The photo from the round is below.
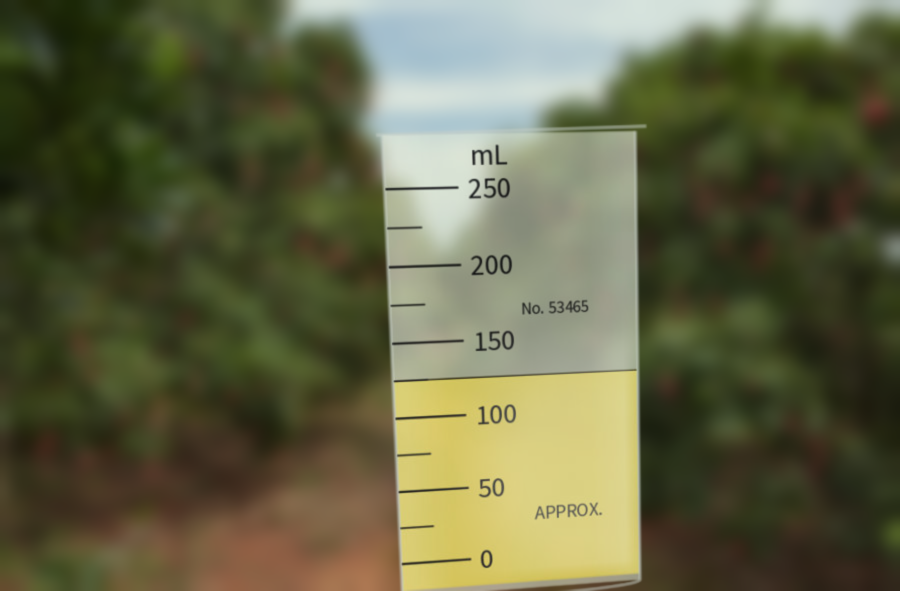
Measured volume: 125 (mL)
